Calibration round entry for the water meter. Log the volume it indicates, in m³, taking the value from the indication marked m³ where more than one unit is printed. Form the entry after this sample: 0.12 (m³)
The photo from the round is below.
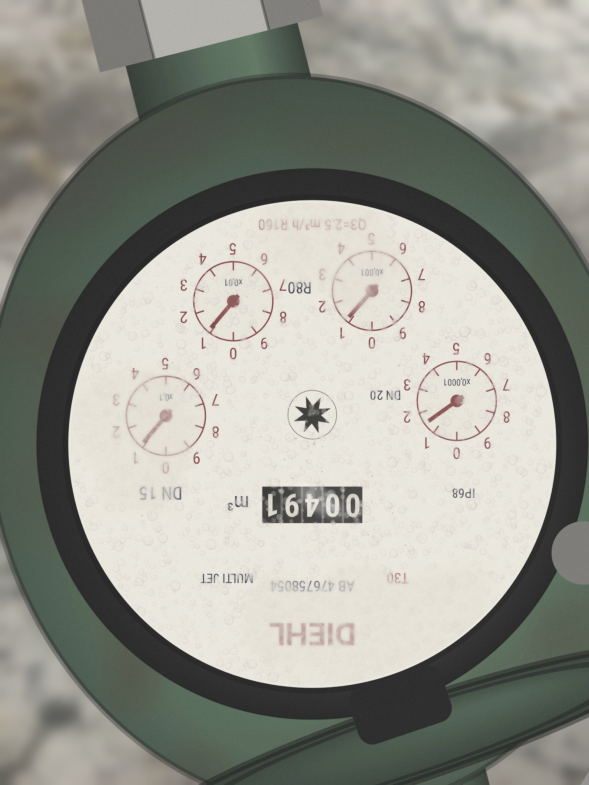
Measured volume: 491.1111 (m³)
